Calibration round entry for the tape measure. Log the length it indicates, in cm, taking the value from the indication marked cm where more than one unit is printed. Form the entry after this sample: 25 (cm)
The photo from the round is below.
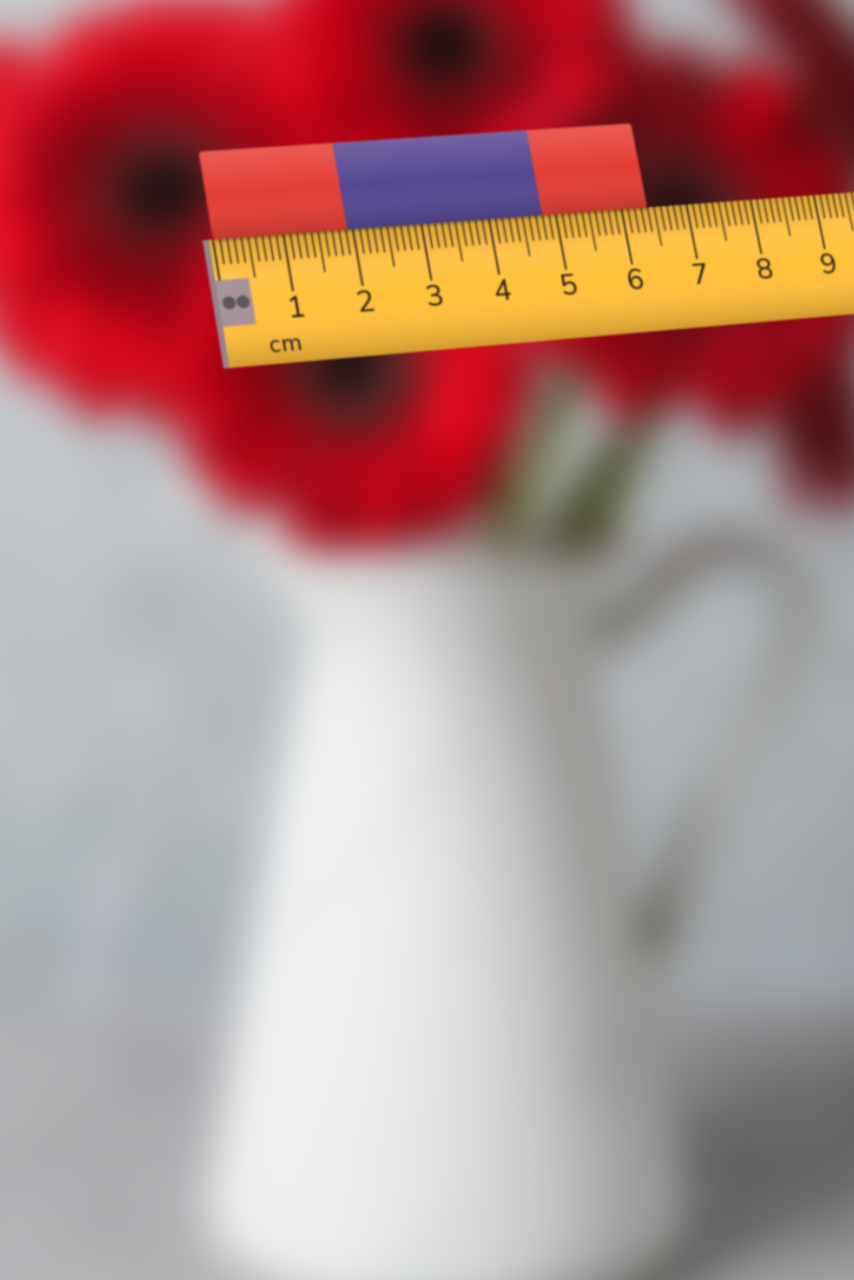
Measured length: 6.4 (cm)
